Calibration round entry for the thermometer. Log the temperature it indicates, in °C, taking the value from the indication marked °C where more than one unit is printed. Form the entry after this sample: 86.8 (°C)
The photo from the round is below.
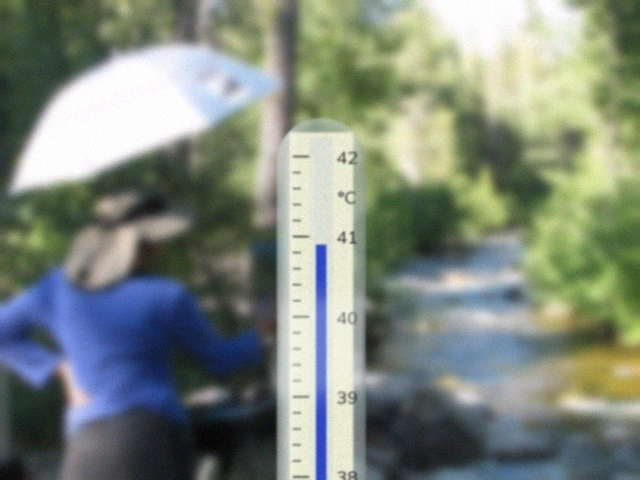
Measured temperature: 40.9 (°C)
